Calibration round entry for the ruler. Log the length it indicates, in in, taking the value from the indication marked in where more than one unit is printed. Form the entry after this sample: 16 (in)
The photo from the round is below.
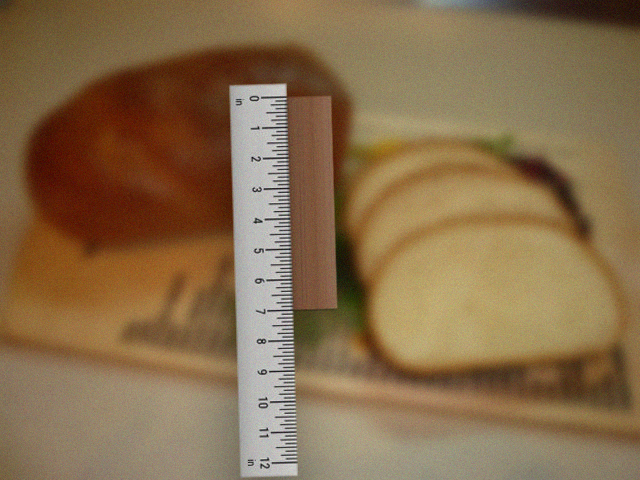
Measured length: 7 (in)
